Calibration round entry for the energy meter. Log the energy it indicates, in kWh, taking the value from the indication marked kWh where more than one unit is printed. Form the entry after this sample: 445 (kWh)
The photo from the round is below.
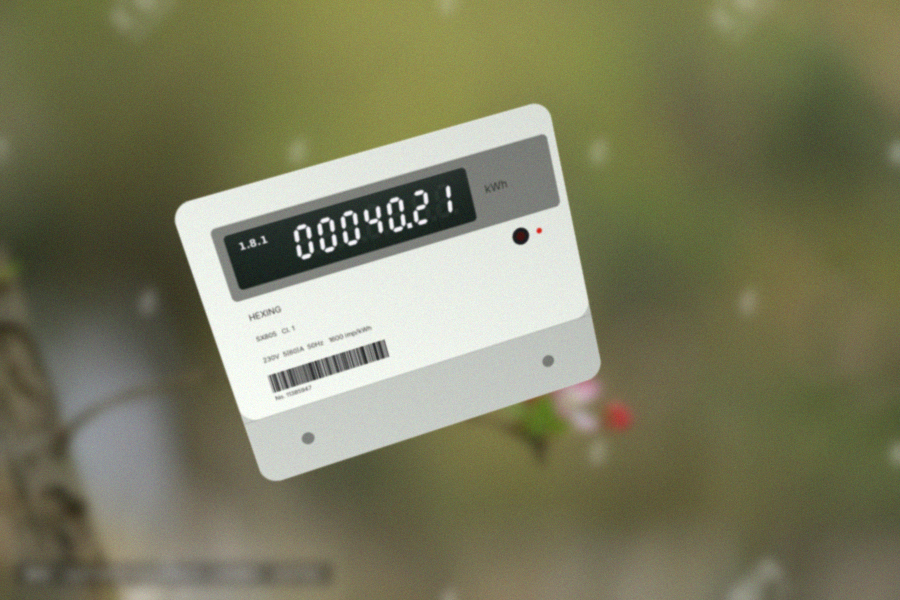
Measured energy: 40.21 (kWh)
